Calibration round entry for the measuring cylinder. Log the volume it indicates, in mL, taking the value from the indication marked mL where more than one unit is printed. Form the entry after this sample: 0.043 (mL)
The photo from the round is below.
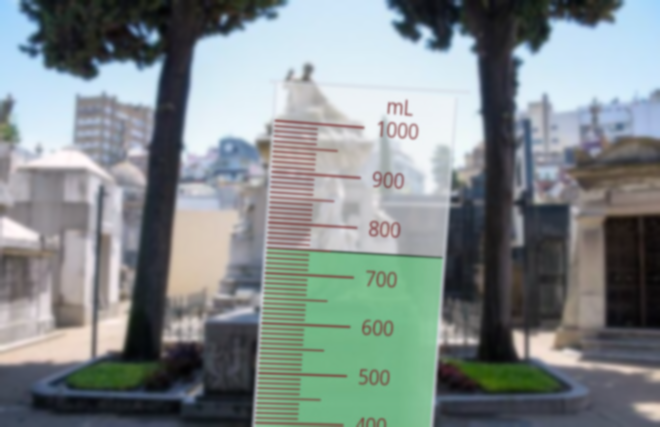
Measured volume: 750 (mL)
